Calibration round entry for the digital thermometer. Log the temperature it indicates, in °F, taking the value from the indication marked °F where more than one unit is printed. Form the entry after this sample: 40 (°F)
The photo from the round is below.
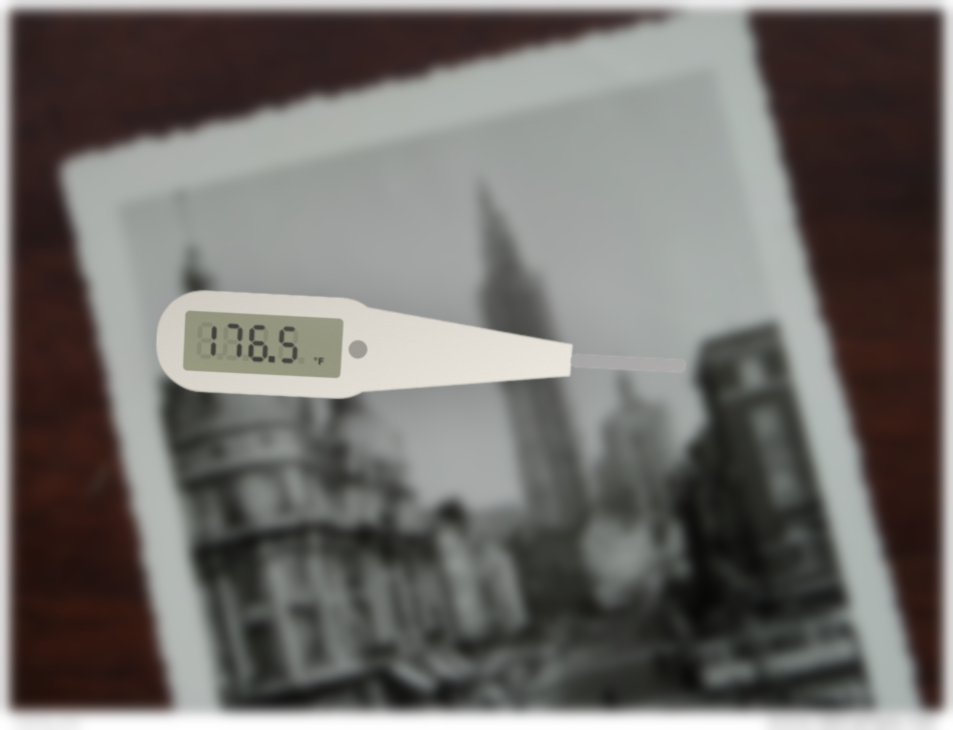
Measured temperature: 176.5 (°F)
